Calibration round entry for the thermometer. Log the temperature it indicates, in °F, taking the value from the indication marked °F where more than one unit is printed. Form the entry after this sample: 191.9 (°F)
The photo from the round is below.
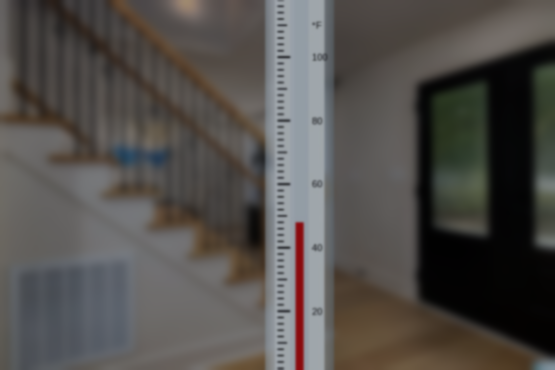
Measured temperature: 48 (°F)
